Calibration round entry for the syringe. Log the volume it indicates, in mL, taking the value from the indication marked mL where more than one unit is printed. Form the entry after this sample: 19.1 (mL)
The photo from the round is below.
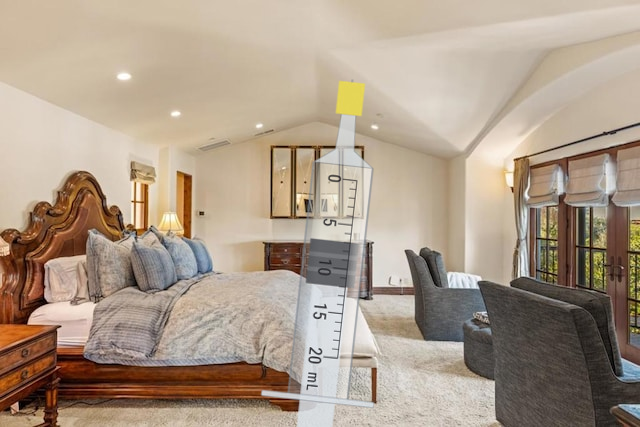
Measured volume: 7 (mL)
